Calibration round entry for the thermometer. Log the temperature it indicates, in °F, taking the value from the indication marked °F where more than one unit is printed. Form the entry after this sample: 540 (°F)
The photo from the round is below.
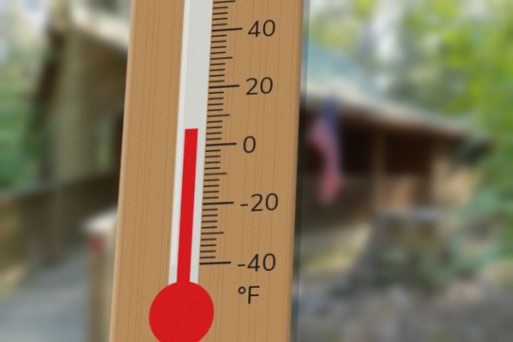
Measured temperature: 6 (°F)
